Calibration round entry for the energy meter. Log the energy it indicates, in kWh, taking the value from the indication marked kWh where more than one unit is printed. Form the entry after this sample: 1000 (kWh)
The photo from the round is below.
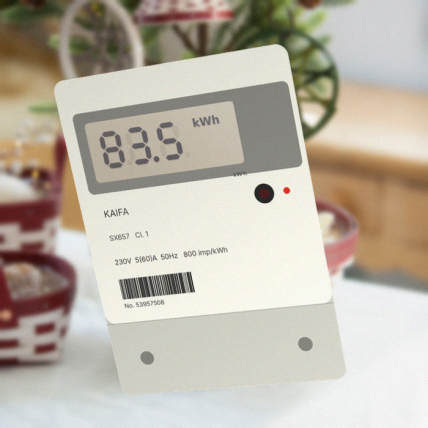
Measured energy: 83.5 (kWh)
